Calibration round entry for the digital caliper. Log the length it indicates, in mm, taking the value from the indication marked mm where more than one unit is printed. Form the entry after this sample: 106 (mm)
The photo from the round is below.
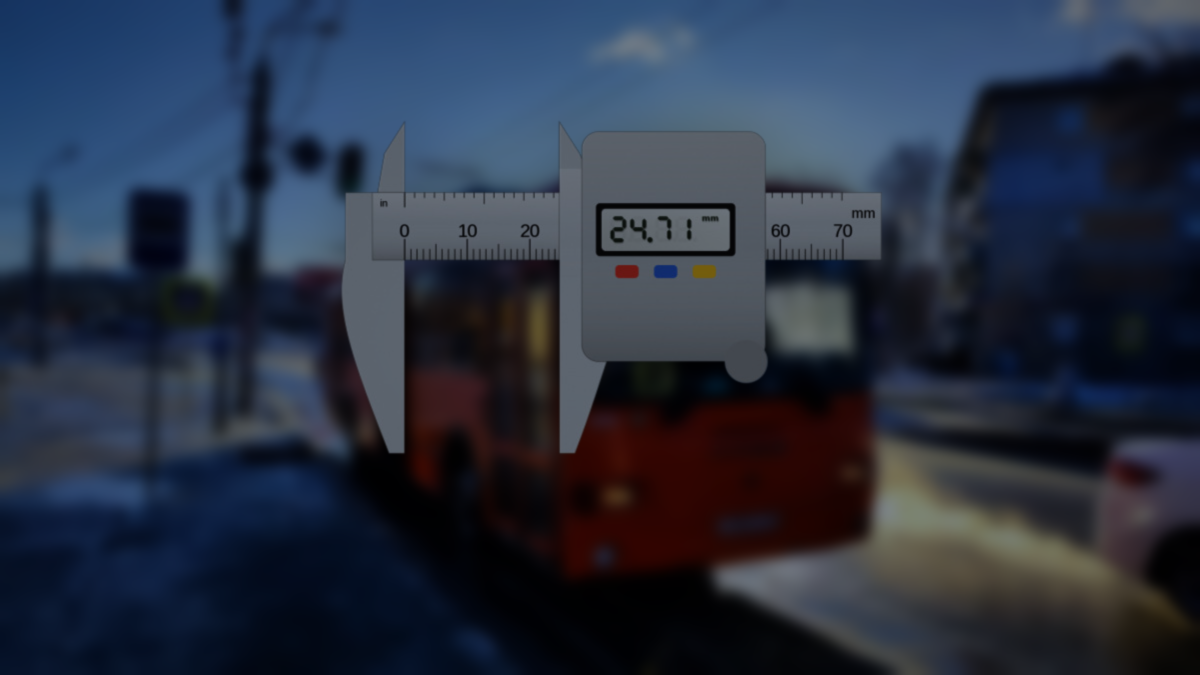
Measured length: 24.71 (mm)
